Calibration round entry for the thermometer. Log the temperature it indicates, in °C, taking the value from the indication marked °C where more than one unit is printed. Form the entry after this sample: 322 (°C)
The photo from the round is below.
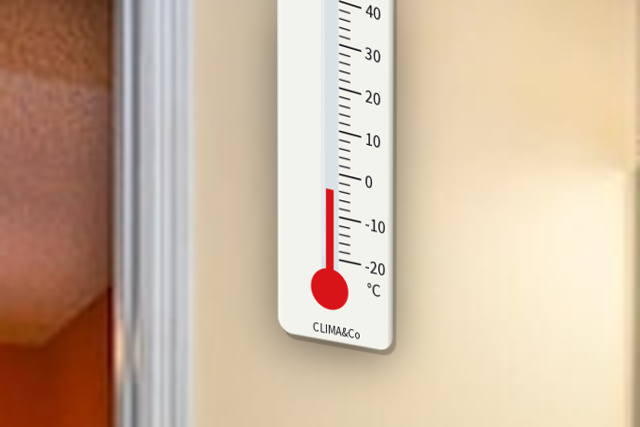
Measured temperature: -4 (°C)
